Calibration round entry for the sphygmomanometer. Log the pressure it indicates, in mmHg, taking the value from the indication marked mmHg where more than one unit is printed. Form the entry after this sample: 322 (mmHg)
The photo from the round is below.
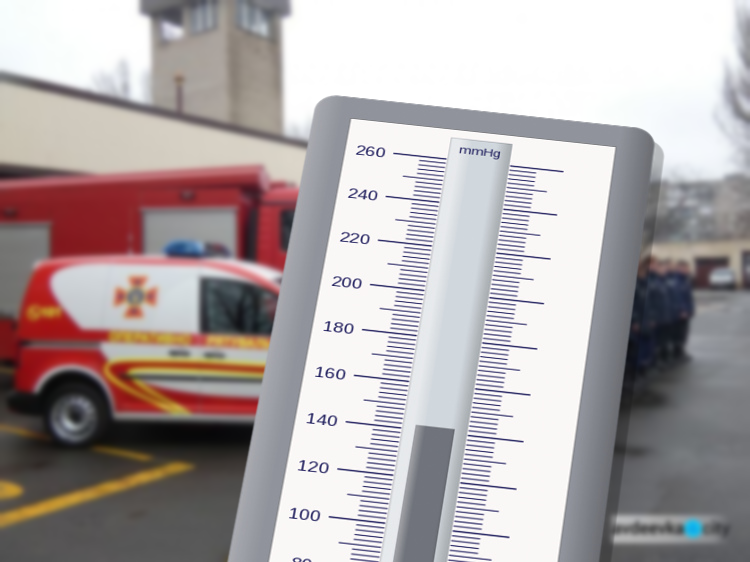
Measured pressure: 142 (mmHg)
